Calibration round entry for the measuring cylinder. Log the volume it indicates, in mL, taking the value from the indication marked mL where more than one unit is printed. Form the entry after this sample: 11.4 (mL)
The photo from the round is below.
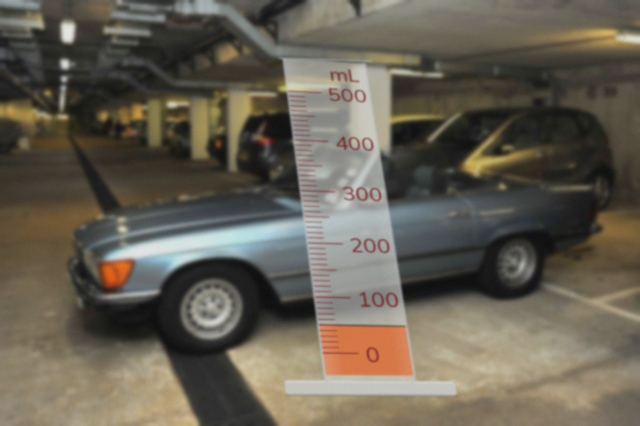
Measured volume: 50 (mL)
